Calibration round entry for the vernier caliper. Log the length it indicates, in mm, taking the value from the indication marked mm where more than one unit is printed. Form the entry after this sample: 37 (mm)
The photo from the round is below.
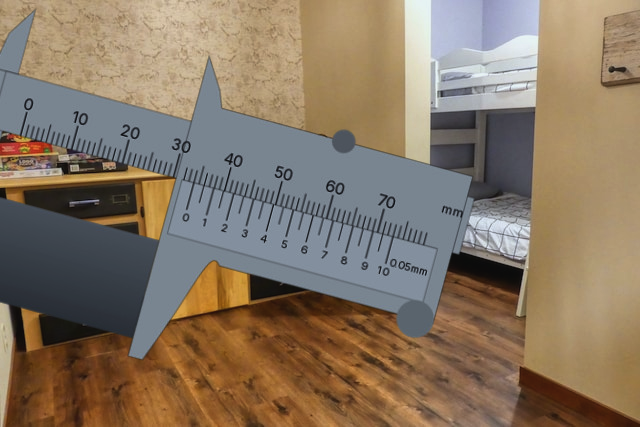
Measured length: 34.0 (mm)
